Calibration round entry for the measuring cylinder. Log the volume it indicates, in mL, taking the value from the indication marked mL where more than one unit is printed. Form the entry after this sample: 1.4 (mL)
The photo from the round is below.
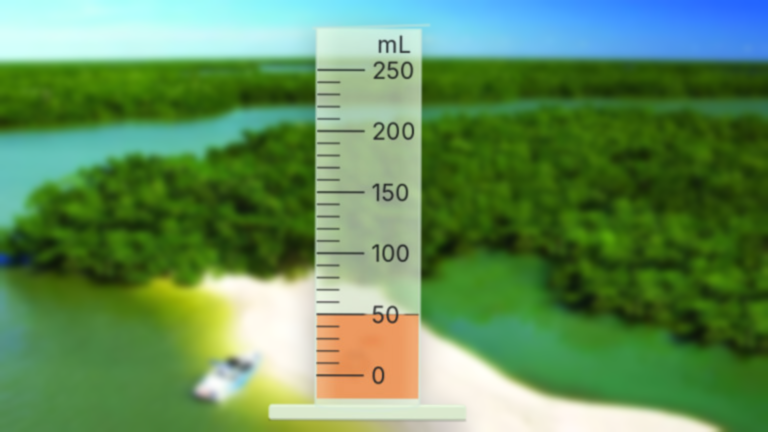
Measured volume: 50 (mL)
